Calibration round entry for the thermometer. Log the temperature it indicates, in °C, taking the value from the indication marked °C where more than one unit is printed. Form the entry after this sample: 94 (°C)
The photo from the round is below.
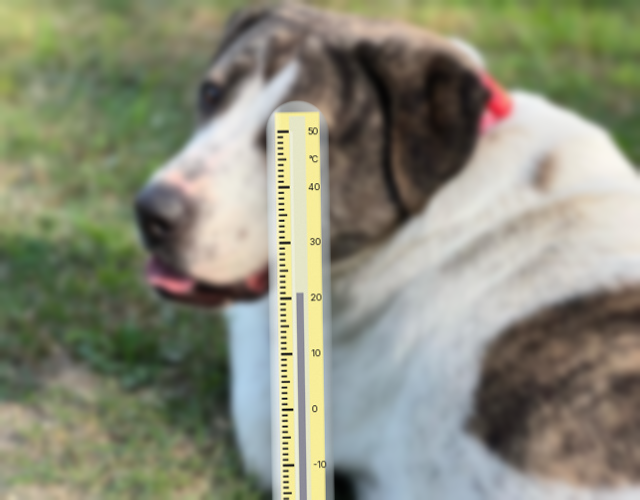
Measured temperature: 21 (°C)
